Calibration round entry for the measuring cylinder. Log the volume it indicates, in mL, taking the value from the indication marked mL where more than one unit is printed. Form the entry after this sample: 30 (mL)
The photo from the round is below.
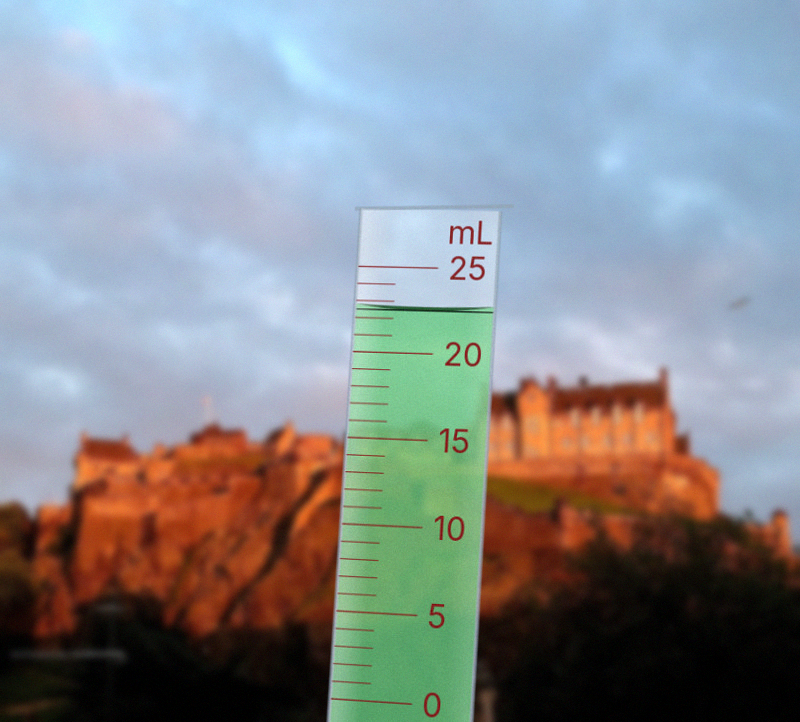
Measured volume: 22.5 (mL)
